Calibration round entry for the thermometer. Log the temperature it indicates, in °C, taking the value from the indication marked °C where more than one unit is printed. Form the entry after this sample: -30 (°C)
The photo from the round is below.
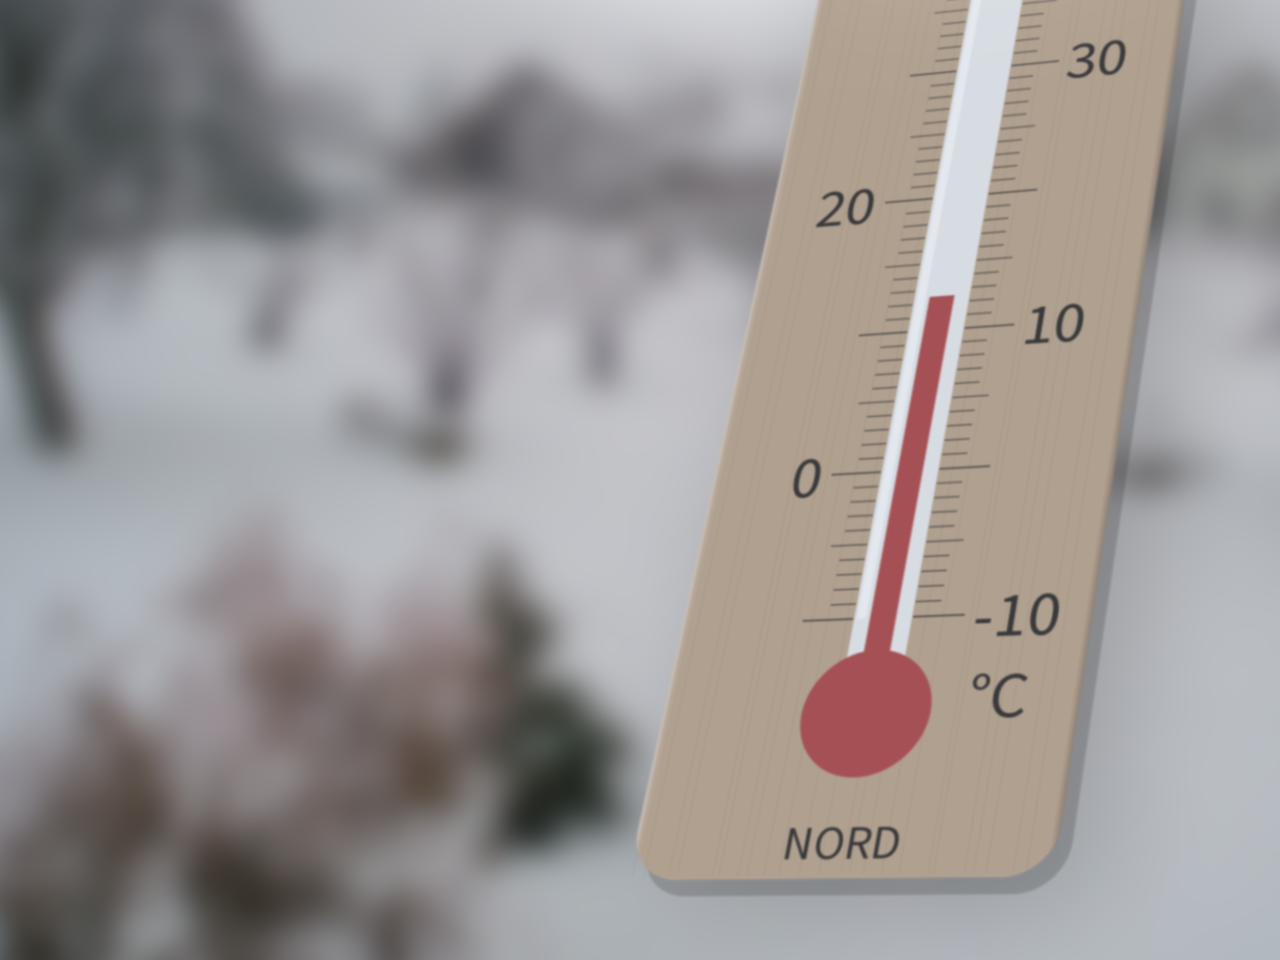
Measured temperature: 12.5 (°C)
